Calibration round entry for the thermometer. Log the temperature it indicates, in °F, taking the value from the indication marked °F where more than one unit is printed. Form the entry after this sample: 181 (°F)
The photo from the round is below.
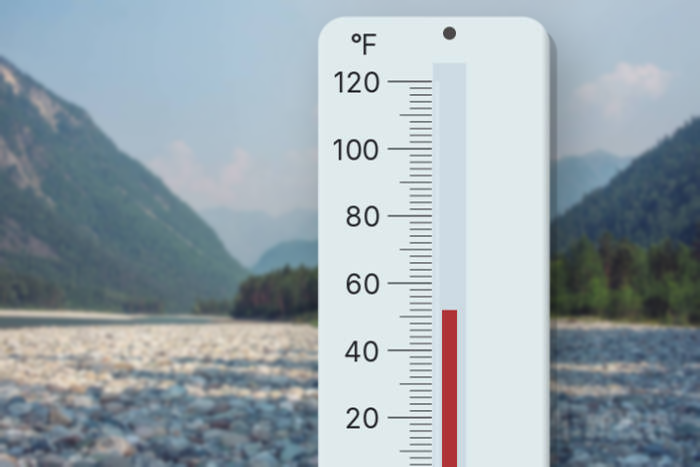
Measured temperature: 52 (°F)
